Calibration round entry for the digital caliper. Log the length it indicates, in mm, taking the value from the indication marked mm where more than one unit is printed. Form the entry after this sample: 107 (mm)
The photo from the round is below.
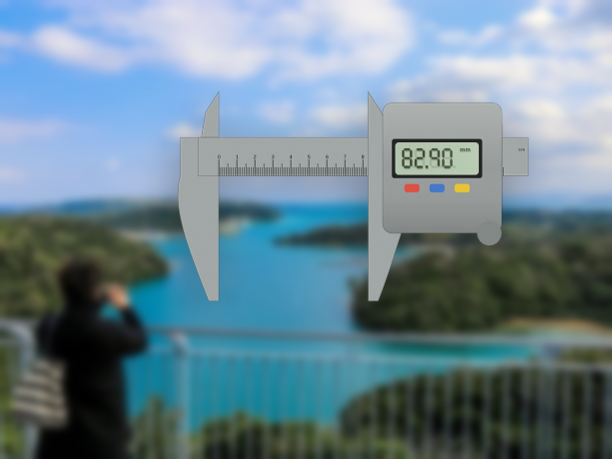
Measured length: 82.90 (mm)
